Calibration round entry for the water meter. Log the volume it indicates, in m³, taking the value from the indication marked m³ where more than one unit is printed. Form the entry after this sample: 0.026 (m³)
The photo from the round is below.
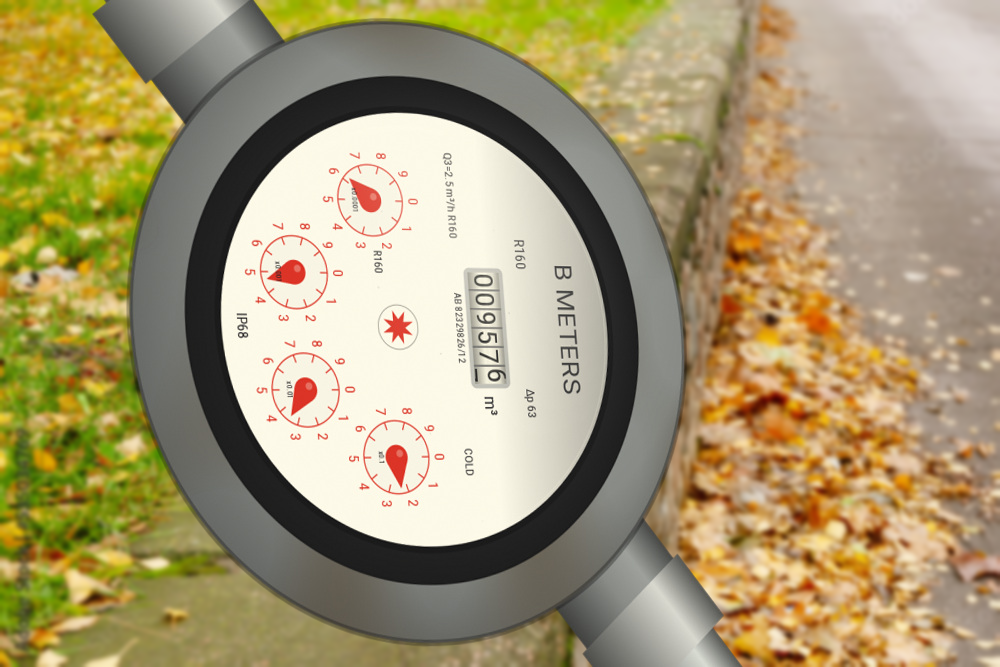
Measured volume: 9576.2346 (m³)
